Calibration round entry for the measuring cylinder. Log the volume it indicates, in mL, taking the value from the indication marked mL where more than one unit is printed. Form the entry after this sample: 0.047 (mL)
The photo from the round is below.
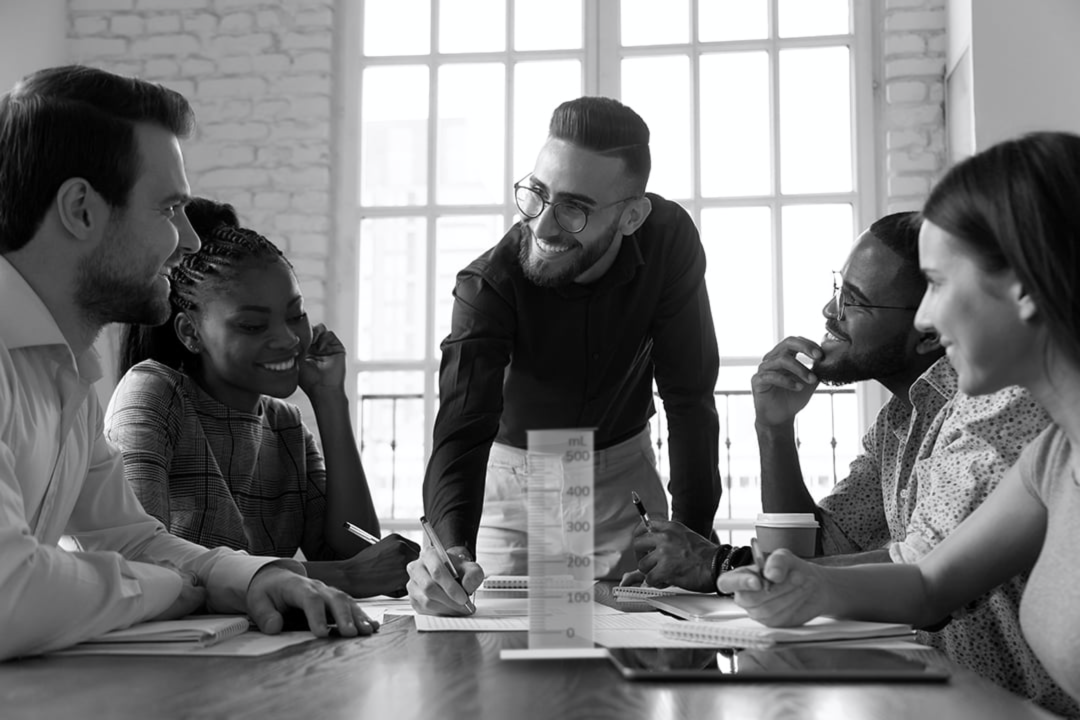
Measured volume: 200 (mL)
